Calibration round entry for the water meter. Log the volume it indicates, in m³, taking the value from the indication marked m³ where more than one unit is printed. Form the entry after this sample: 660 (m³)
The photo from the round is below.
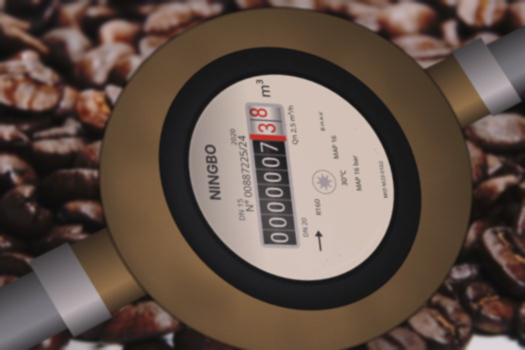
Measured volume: 7.38 (m³)
